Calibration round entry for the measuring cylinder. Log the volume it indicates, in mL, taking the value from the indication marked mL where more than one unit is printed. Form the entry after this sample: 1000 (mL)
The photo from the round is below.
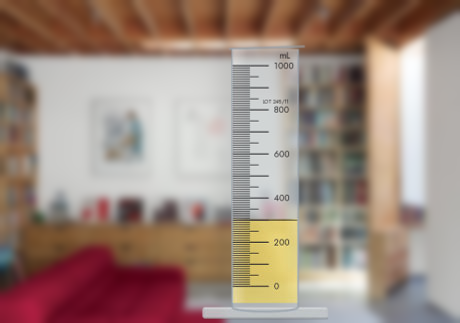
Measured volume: 300 (mL)
